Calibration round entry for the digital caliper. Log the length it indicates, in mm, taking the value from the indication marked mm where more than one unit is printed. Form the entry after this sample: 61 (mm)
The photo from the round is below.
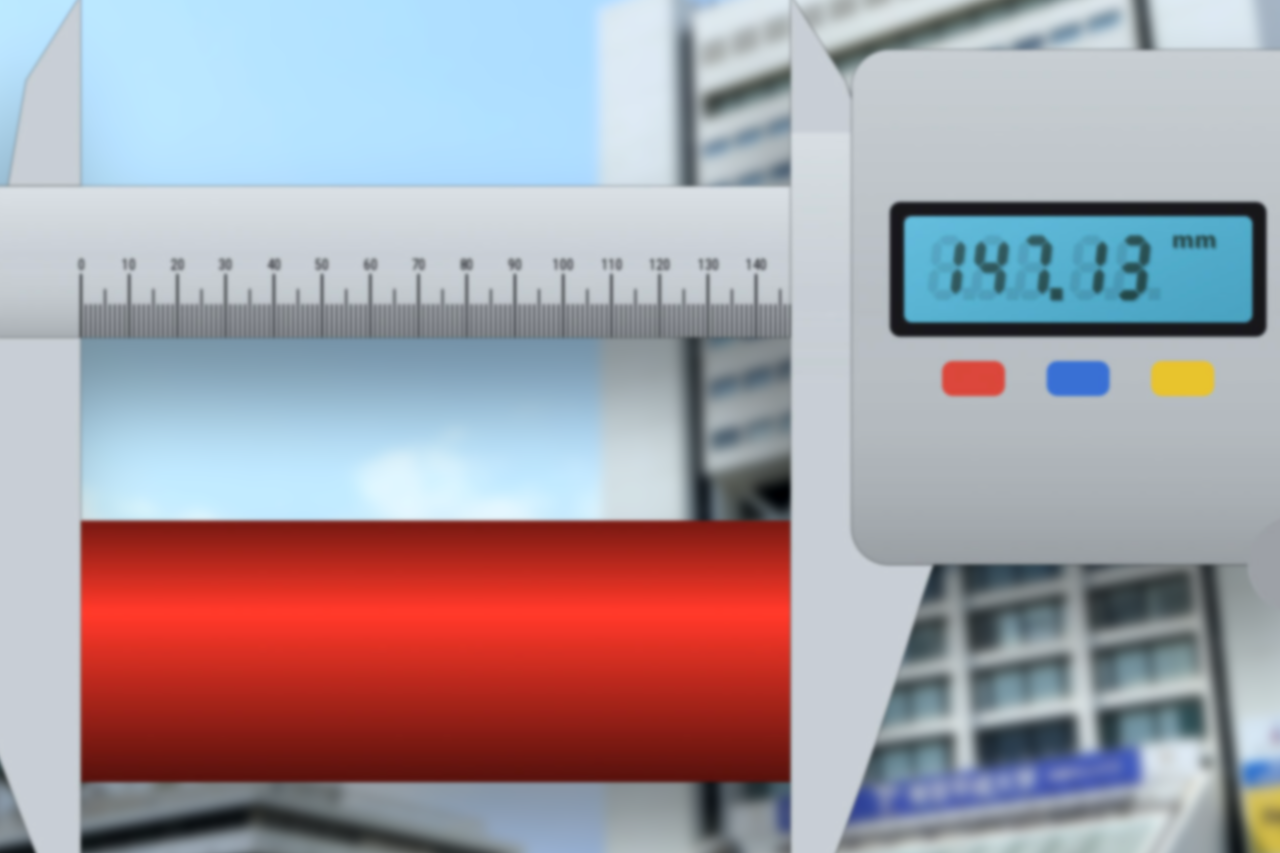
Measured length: 147.13 (mm)
